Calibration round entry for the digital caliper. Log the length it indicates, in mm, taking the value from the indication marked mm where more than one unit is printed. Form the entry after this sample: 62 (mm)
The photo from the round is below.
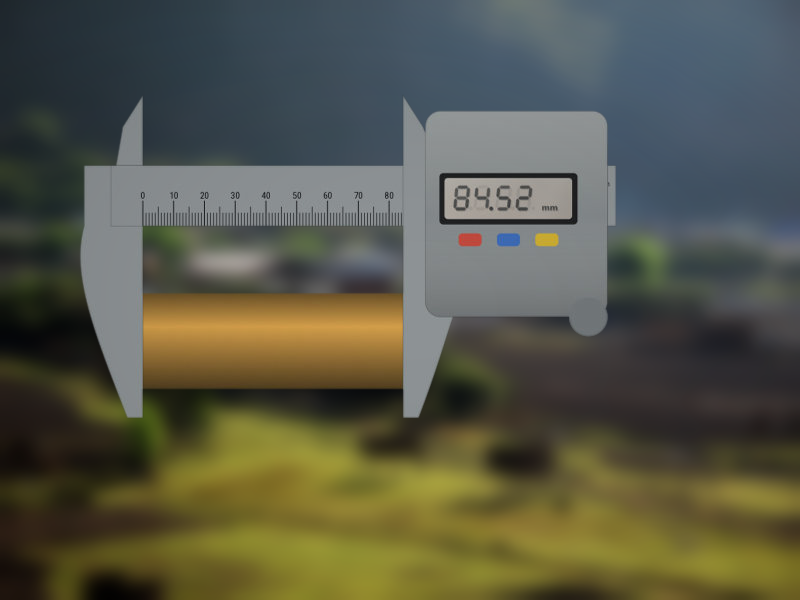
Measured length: 84.52 (mm)
